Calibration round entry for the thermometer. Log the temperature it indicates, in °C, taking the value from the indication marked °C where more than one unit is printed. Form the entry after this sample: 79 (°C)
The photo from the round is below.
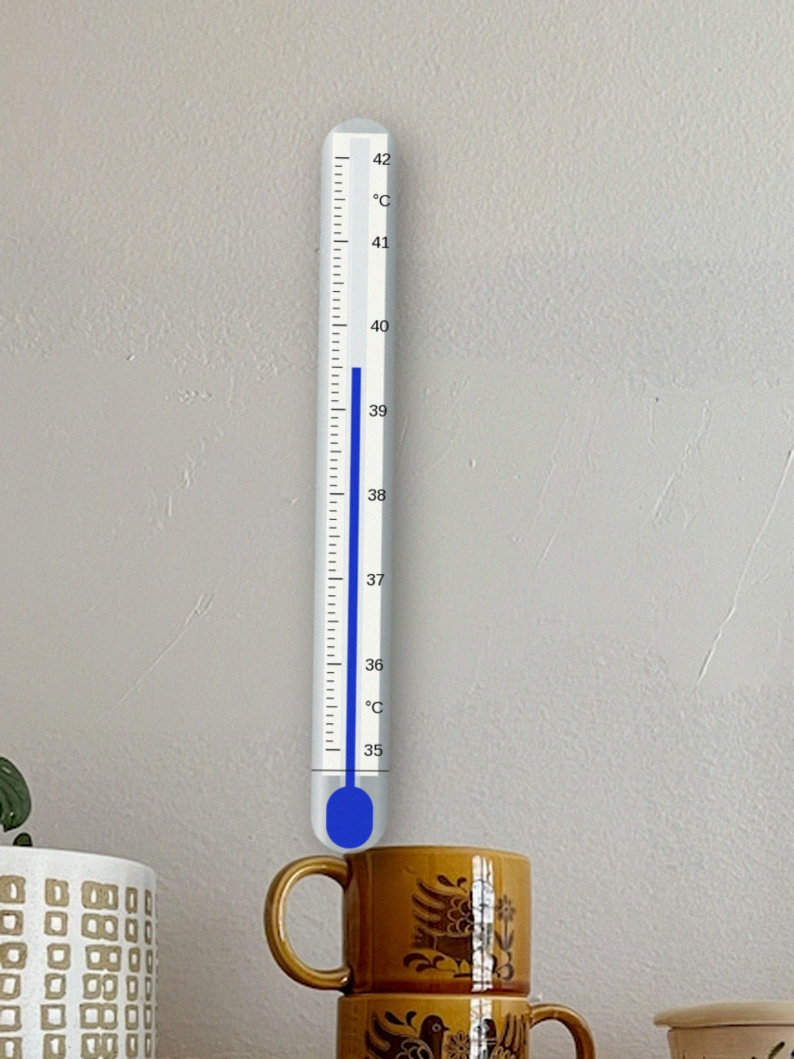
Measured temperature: 39.5 (°C)
